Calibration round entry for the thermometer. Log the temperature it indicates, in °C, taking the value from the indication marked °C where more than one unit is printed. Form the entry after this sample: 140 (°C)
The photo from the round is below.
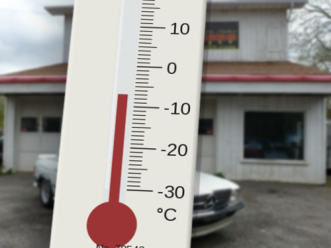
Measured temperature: -7 (°C)
